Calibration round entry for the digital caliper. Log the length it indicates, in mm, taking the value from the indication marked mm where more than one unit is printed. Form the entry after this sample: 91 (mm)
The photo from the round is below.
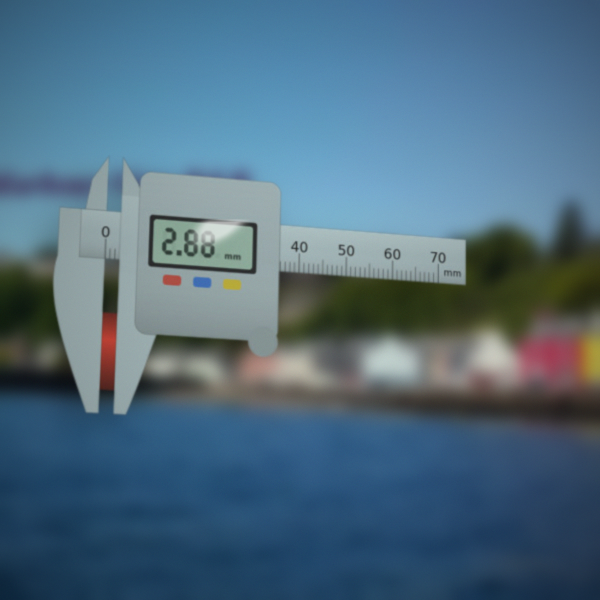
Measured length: 2.88 (mm)
